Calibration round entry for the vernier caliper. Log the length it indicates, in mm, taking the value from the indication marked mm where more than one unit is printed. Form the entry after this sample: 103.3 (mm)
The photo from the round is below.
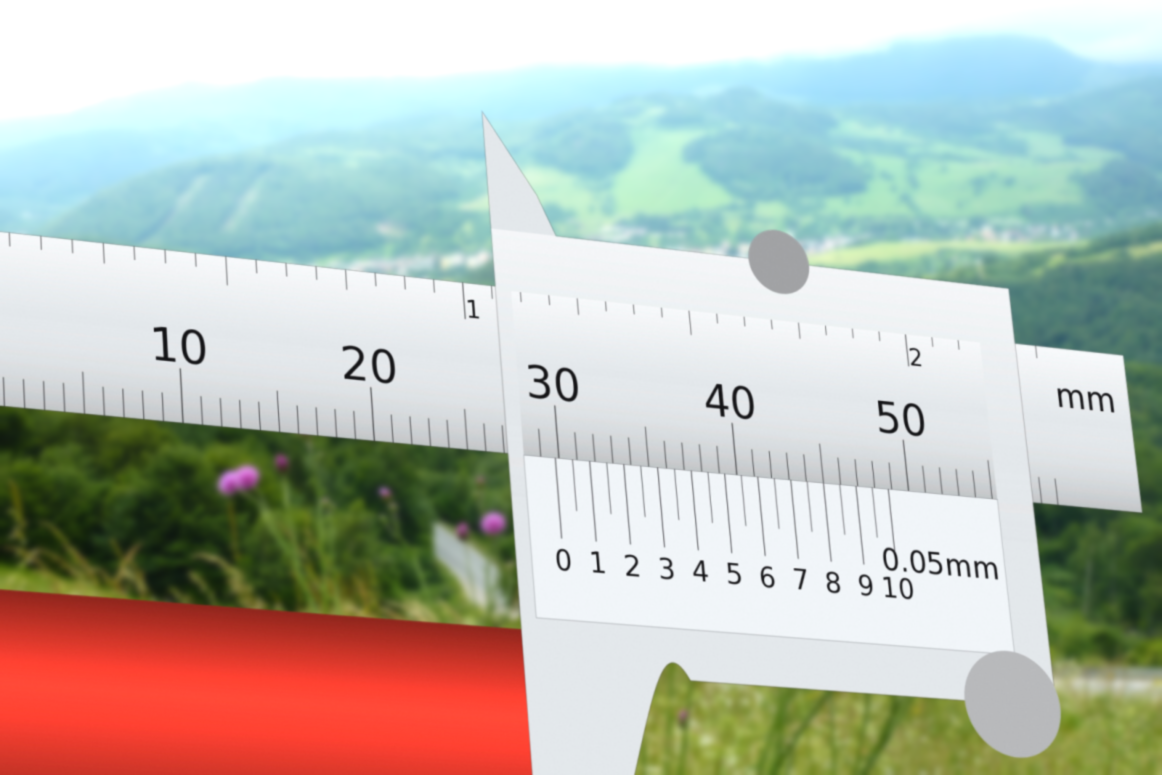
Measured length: 29.8 (mm)
